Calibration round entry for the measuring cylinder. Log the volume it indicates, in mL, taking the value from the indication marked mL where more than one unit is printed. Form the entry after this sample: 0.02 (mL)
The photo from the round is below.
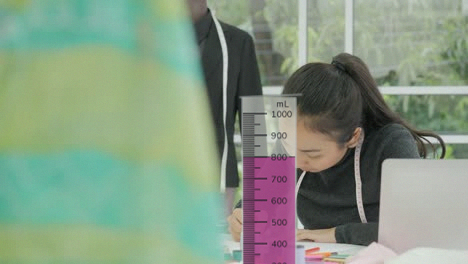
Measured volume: 800 (mL)
